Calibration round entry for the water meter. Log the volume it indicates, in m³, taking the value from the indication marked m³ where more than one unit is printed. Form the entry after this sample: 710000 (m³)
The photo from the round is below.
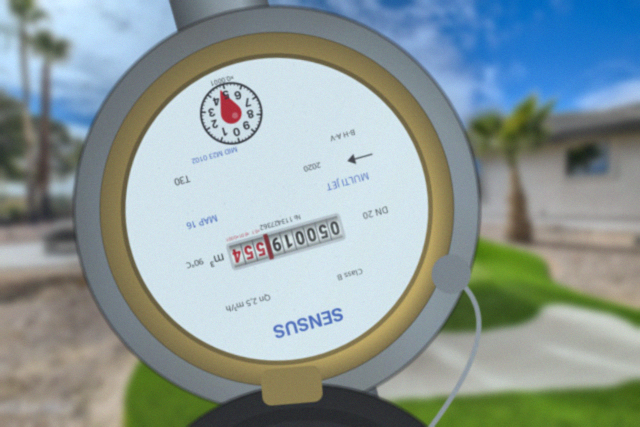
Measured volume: 50019.5544 (m³)
